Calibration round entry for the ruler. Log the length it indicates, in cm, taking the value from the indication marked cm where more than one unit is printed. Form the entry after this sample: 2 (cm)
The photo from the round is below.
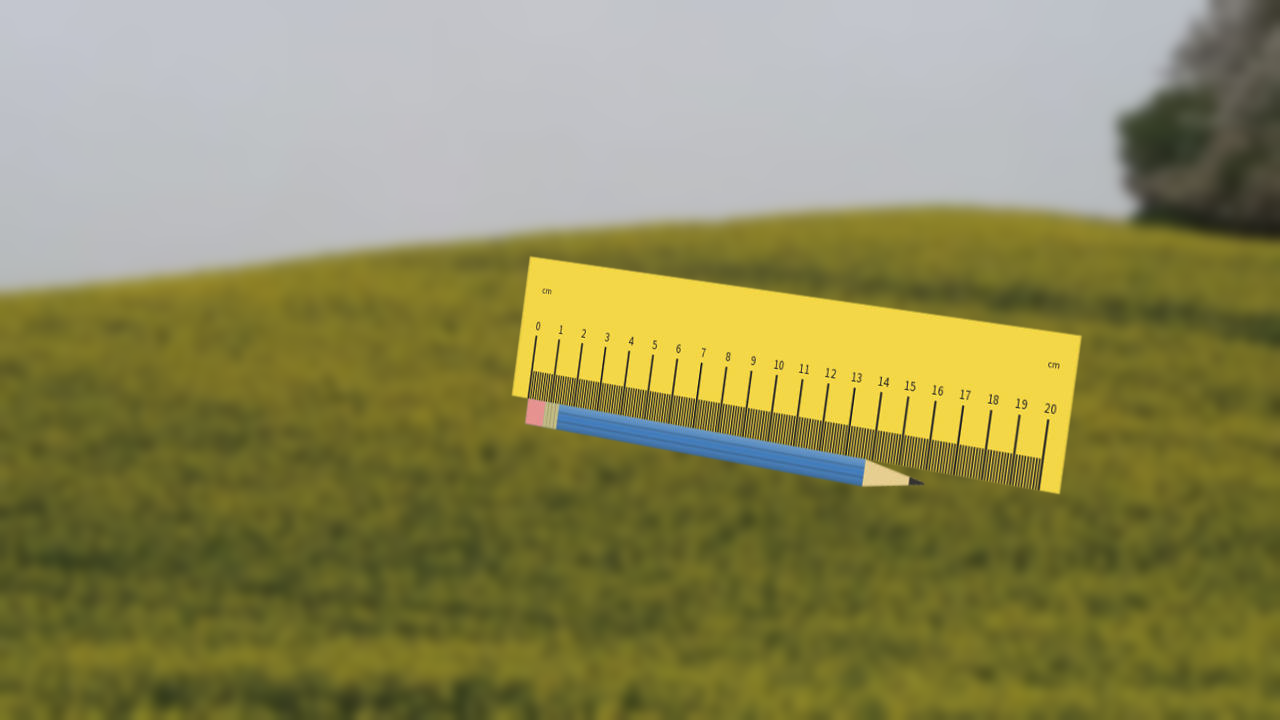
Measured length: 16 (cm)
